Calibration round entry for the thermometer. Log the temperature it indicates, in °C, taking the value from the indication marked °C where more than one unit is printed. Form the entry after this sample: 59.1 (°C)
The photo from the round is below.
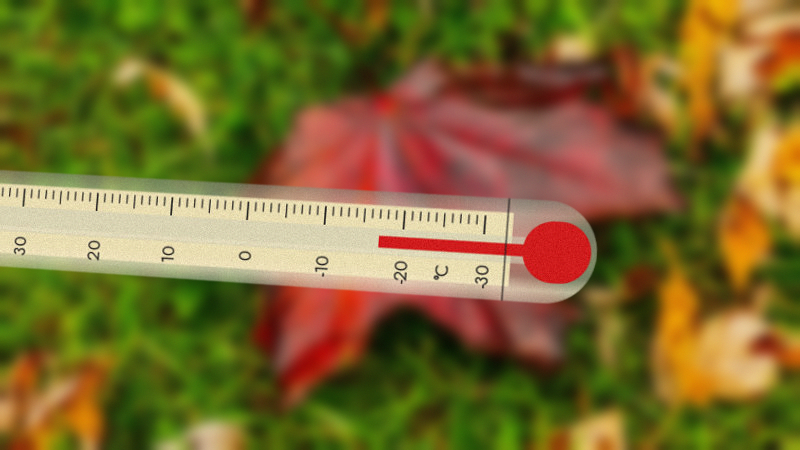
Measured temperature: -17 (°C)
